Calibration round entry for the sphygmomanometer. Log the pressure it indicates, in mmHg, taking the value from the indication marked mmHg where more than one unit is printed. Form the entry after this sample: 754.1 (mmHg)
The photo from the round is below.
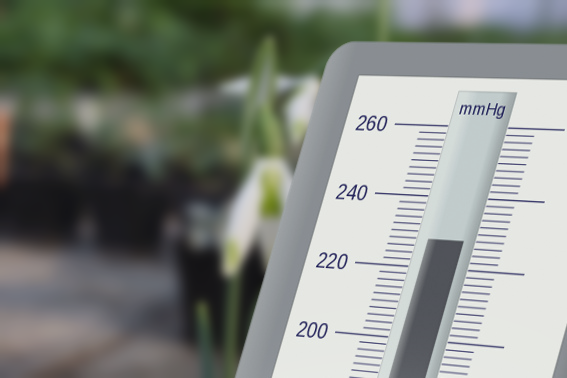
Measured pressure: 228 (mmHg)
